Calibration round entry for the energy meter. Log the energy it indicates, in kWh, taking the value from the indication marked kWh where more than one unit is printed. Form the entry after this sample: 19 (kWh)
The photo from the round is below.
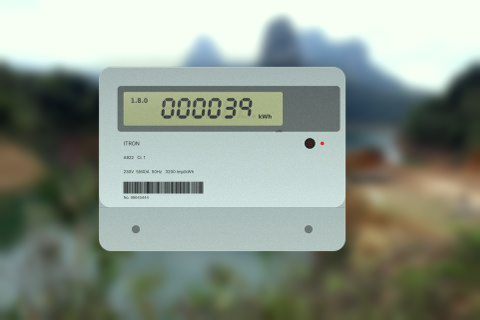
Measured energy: 39 (kWh)
